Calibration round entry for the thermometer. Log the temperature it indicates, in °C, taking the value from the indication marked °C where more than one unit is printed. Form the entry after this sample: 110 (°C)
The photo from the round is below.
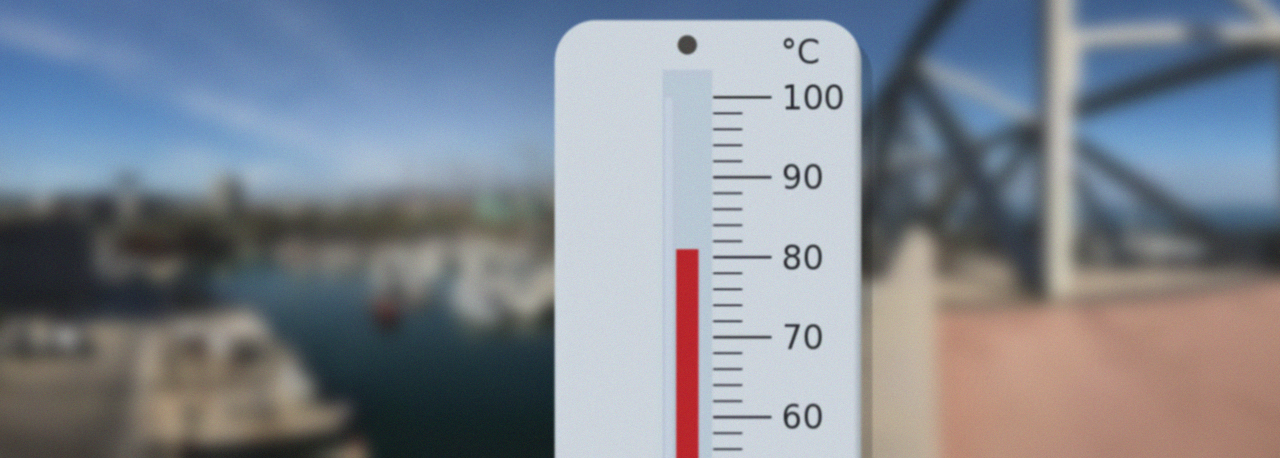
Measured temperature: 81 (°C)
